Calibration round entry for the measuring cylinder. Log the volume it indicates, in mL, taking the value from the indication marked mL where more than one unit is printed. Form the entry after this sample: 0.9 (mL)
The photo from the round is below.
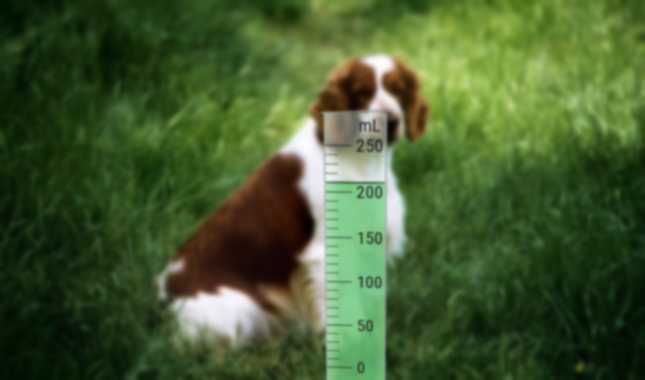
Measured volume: 210 (mL)
